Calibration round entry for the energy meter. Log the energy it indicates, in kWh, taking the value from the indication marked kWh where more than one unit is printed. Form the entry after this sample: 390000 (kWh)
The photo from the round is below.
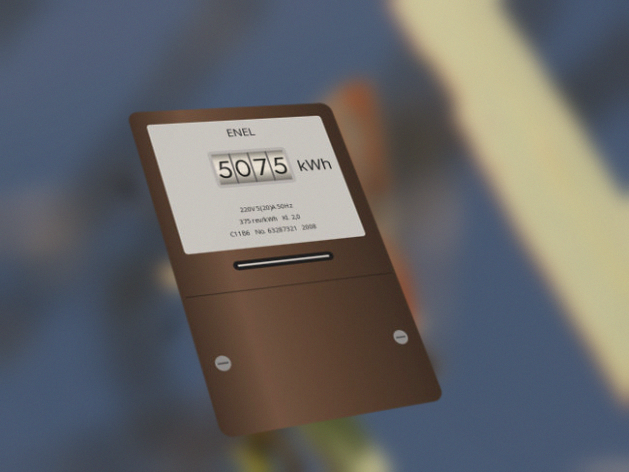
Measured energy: 5075 (kWh)
